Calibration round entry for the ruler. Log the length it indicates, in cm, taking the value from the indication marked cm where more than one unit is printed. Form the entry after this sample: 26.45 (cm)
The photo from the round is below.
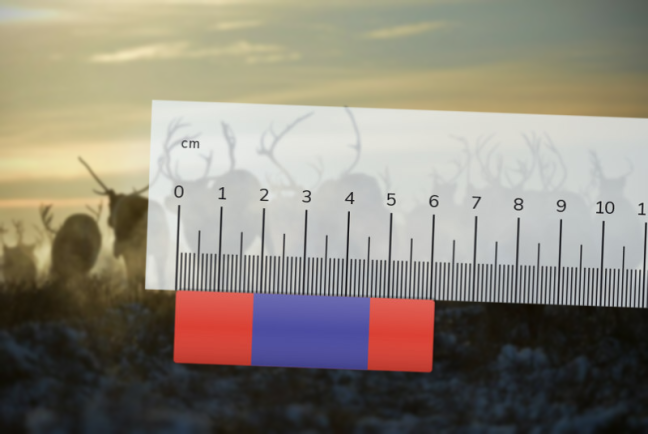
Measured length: 6.1 (cm)
